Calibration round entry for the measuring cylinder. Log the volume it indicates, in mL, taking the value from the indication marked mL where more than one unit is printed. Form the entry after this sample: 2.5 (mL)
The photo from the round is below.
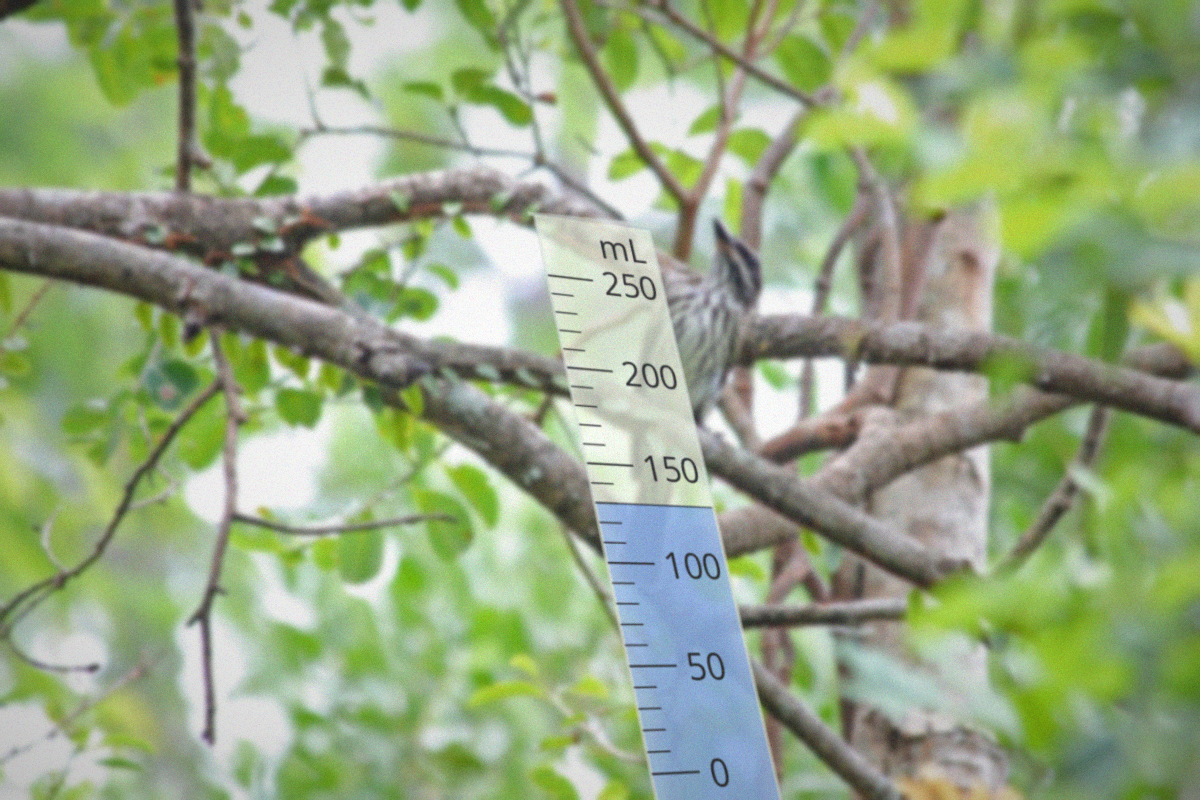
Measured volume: 130 (mL)
